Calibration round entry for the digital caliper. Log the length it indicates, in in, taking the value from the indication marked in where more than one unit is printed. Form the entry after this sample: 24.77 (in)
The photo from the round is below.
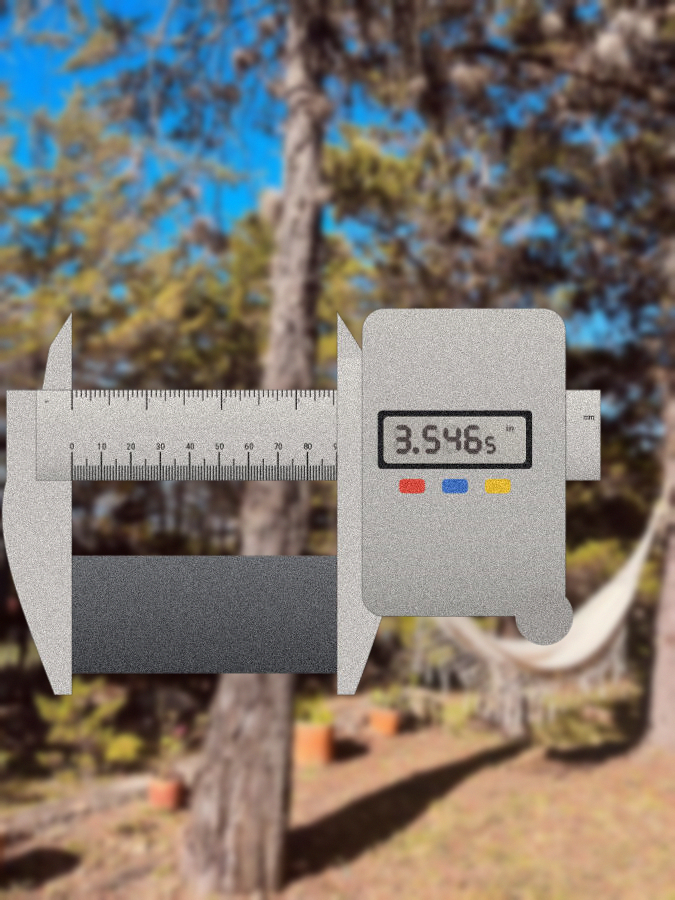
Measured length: 3.5465 (in)
